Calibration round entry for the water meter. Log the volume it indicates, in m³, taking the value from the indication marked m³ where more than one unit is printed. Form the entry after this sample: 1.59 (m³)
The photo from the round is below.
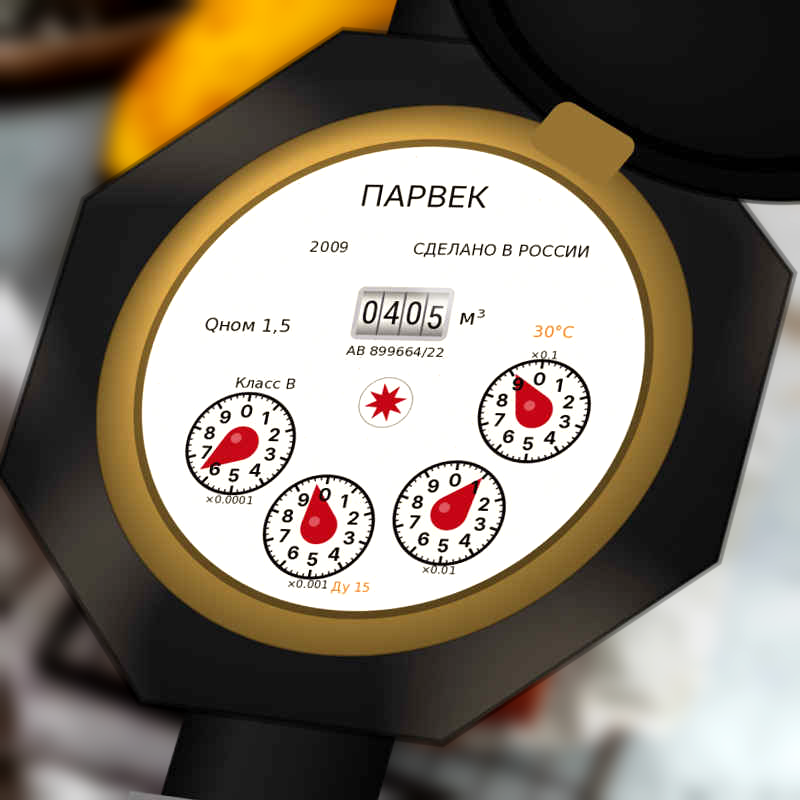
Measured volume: 404.9096 (m³)
